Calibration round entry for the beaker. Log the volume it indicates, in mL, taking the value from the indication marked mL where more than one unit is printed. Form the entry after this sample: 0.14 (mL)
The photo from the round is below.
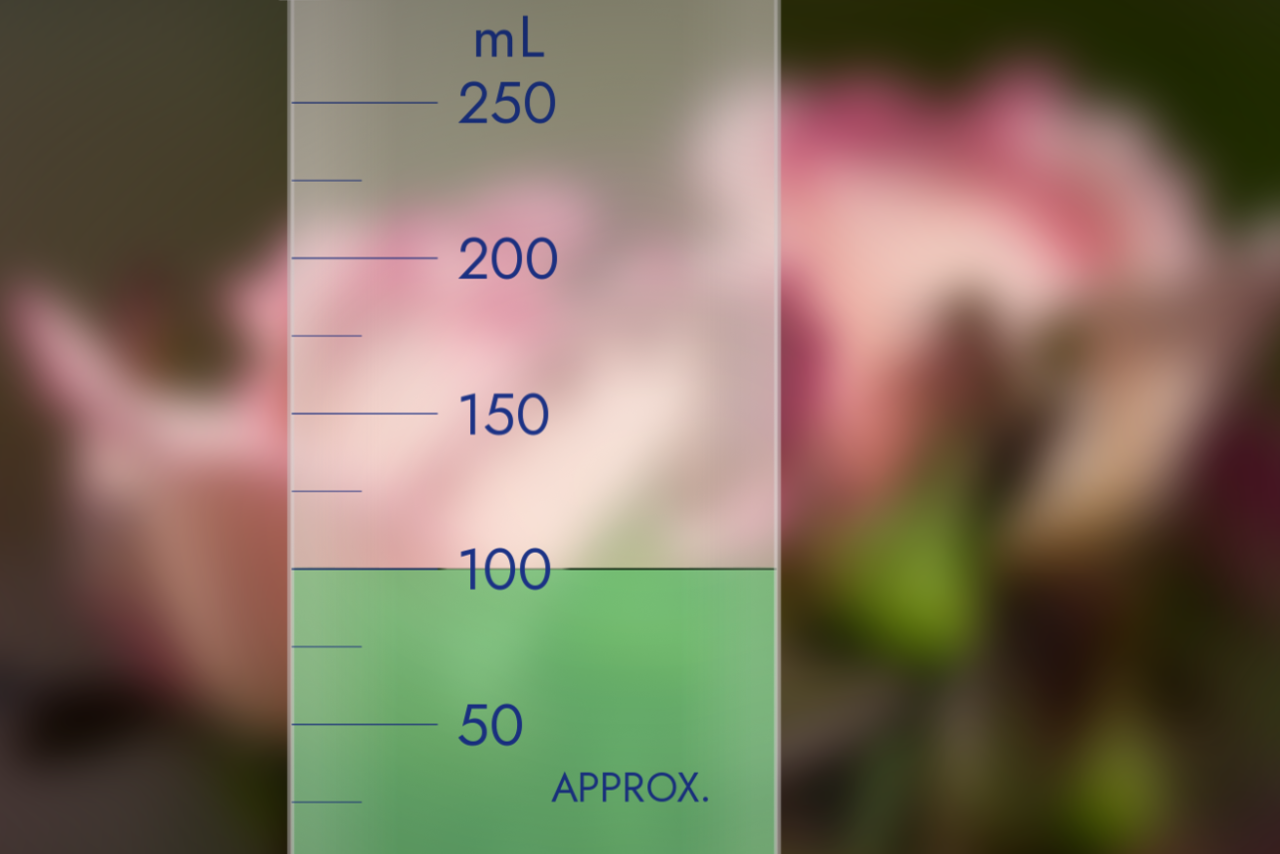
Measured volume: 100 (mL)
